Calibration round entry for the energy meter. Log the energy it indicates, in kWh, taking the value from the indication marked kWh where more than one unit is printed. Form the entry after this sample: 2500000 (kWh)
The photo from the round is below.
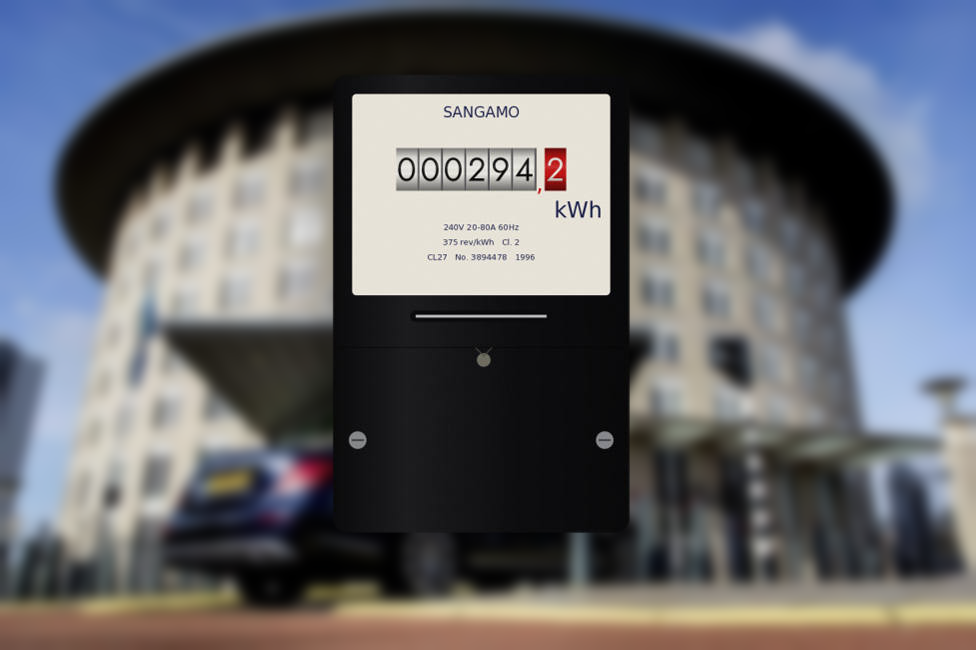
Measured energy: 294.2 (kWh)
